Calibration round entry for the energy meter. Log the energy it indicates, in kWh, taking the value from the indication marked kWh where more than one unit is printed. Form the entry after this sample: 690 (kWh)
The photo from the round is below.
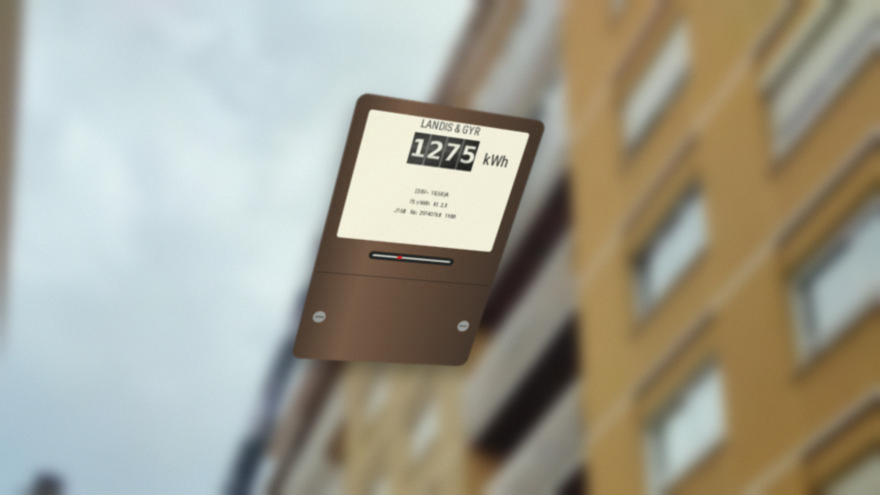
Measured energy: 1275 (kWh)
